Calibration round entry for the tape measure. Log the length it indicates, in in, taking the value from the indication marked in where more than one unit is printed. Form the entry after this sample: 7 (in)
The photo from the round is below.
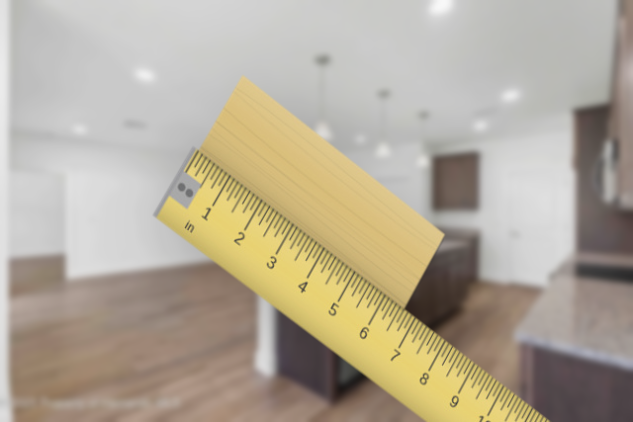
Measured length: 6.625 (in)
